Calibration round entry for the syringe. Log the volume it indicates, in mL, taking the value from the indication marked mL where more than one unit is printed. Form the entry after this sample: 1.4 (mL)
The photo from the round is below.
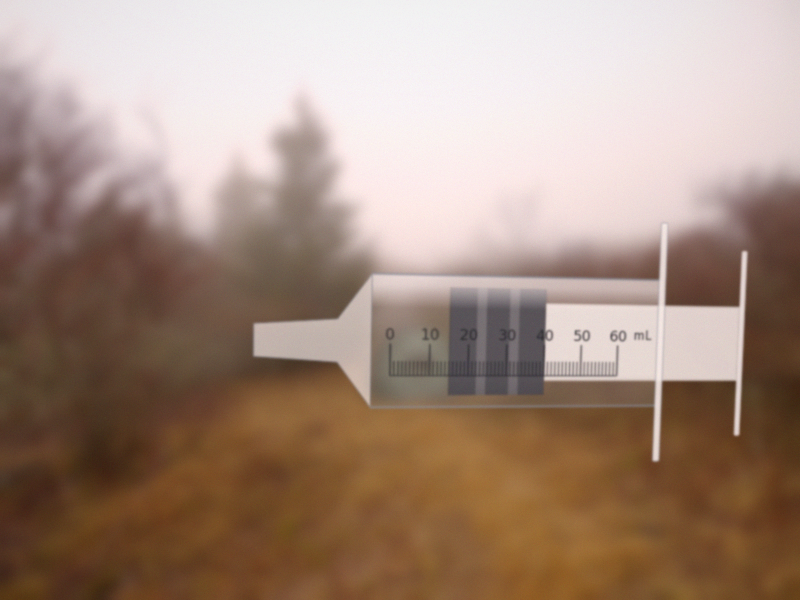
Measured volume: 15 (mL)
